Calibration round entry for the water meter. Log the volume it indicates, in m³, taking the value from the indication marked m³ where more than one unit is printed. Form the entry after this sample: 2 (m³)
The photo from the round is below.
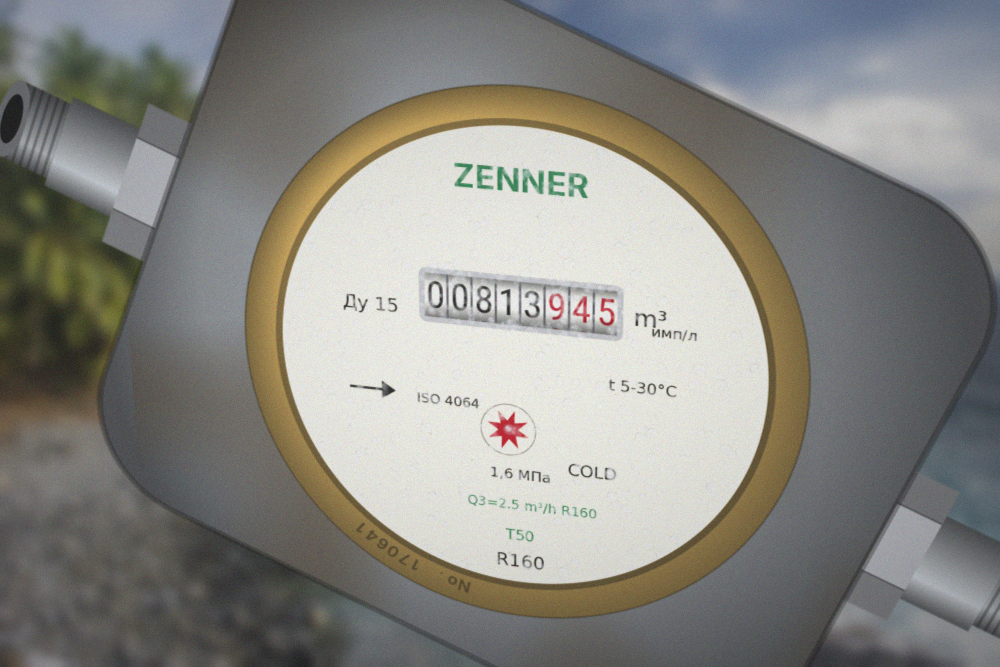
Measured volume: 813.945 (m³)
